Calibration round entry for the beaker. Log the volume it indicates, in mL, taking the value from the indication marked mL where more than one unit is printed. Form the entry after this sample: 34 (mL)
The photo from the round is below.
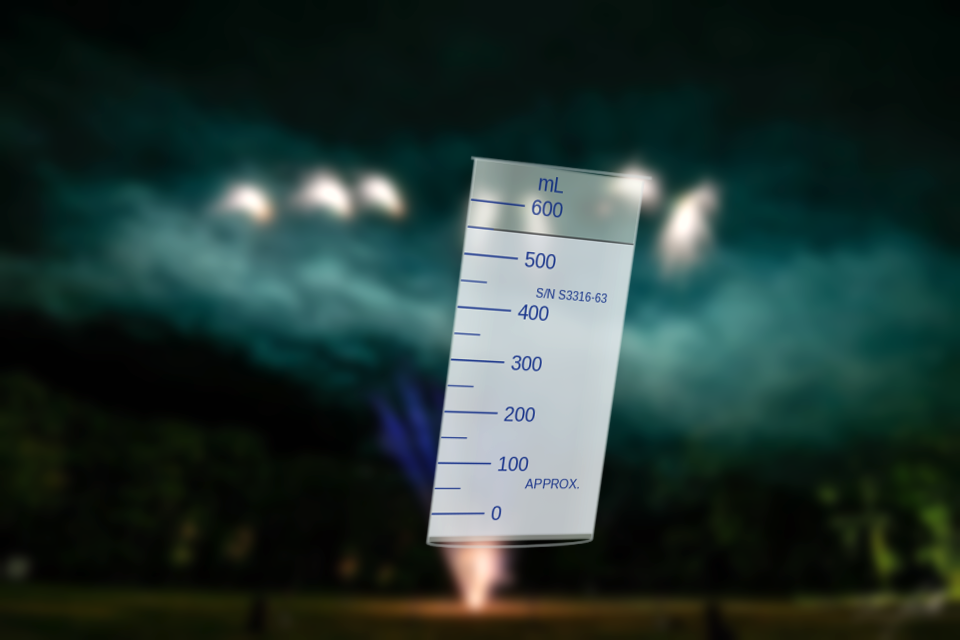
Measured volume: 550 (mL)
